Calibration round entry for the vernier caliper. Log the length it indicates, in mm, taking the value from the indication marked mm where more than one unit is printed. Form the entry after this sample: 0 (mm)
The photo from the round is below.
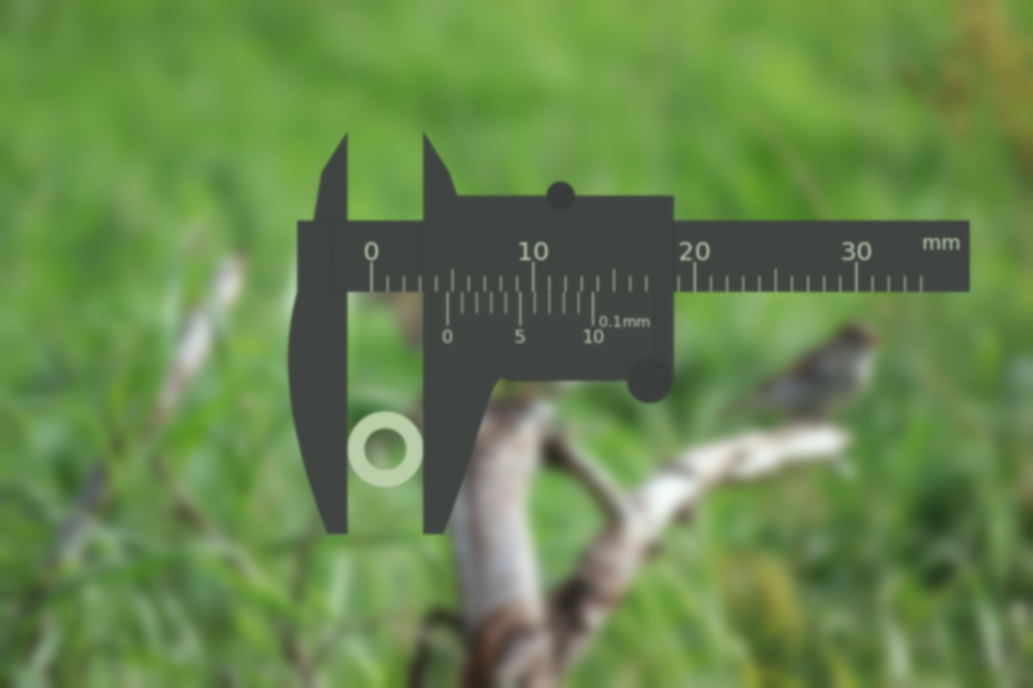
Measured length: 4.7 (mm)
